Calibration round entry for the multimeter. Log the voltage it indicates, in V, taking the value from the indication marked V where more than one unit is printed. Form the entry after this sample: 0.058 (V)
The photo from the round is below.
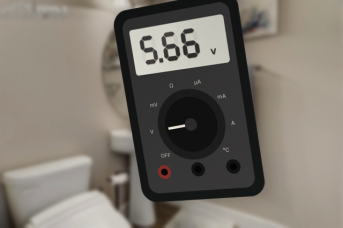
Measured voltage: 5.66 (V)
